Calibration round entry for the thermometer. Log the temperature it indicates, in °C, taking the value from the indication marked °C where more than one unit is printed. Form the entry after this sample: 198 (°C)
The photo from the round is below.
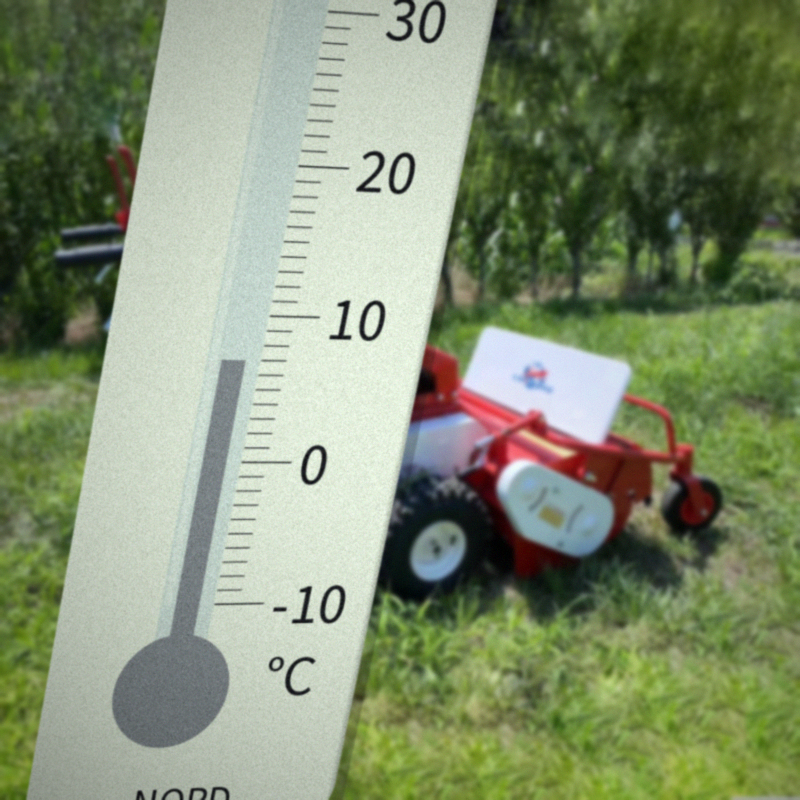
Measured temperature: 7 (°C)
